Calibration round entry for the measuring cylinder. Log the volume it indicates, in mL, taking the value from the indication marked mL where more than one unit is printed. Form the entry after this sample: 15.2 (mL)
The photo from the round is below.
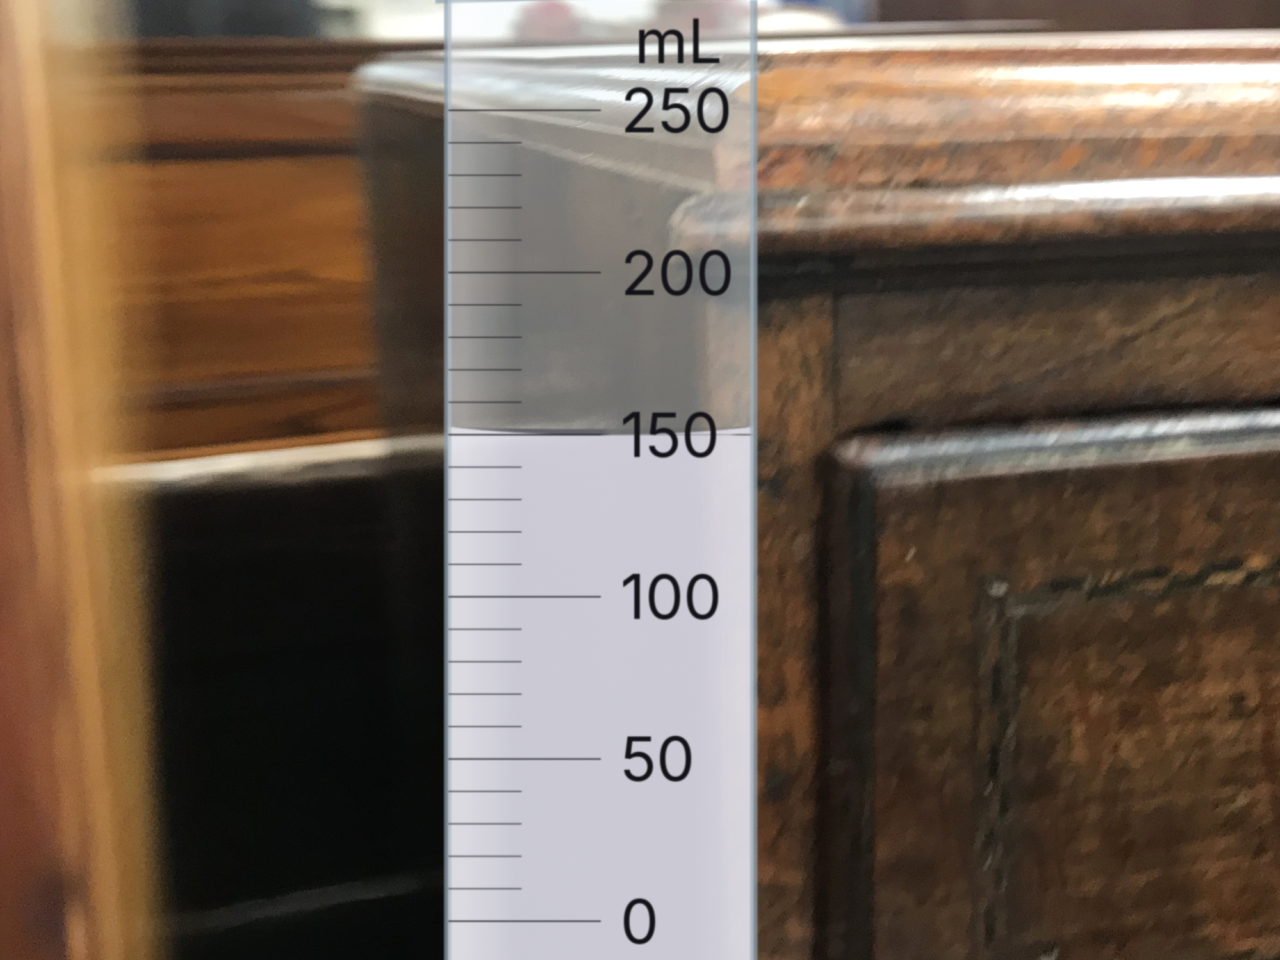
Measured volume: 150 (mL)
